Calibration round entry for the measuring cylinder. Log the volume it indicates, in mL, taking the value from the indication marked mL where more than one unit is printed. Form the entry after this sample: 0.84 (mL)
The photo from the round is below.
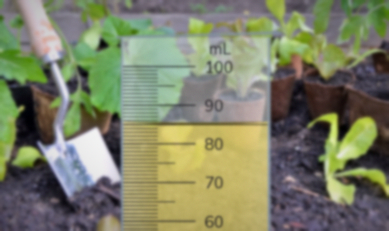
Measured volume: 85 (mL)
